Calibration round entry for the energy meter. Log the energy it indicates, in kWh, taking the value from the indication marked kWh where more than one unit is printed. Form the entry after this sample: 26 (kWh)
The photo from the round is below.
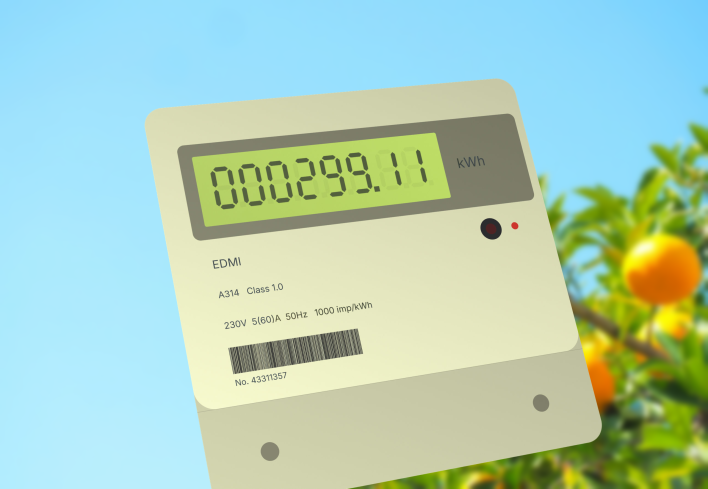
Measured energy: 299.11 (kWh)
